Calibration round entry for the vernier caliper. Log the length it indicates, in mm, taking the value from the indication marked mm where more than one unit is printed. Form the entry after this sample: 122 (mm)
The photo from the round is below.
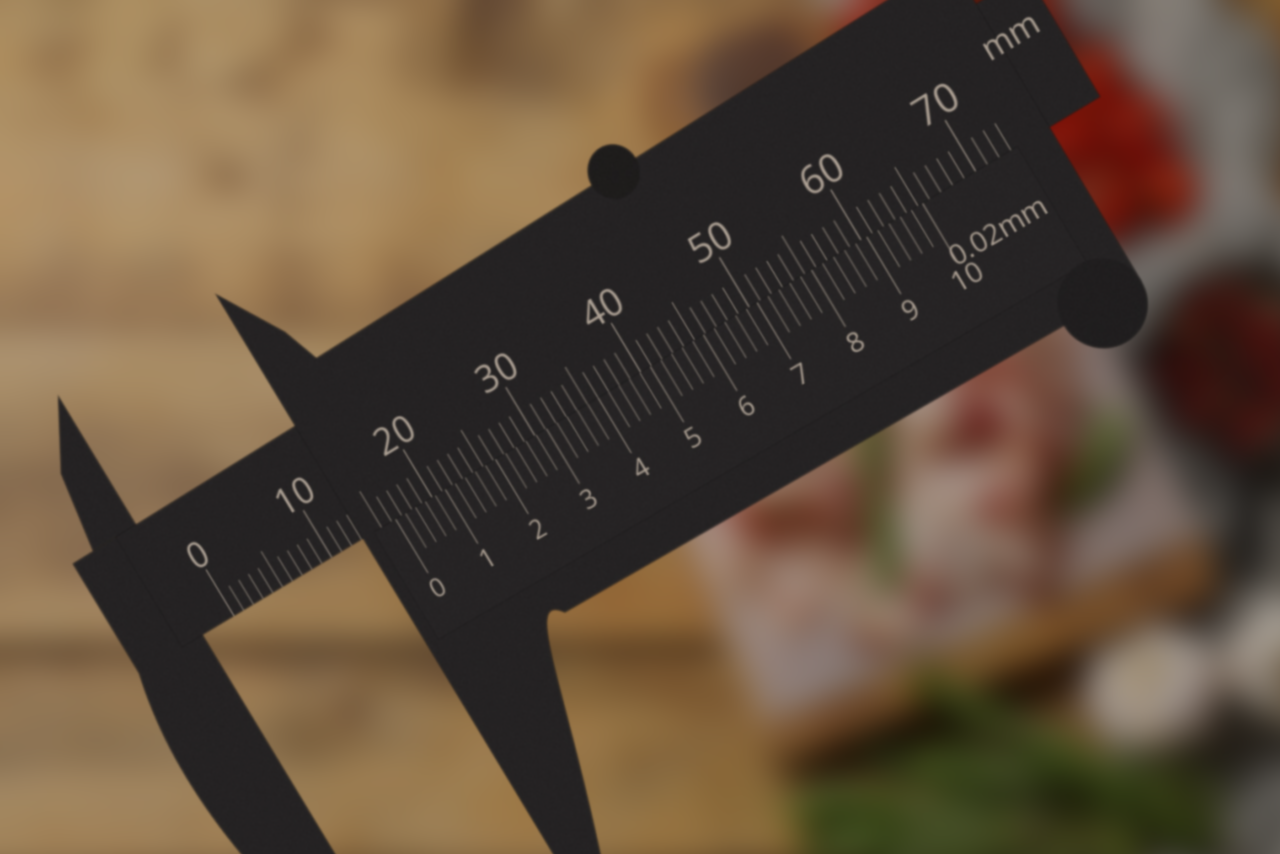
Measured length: 16.4 (mm)
